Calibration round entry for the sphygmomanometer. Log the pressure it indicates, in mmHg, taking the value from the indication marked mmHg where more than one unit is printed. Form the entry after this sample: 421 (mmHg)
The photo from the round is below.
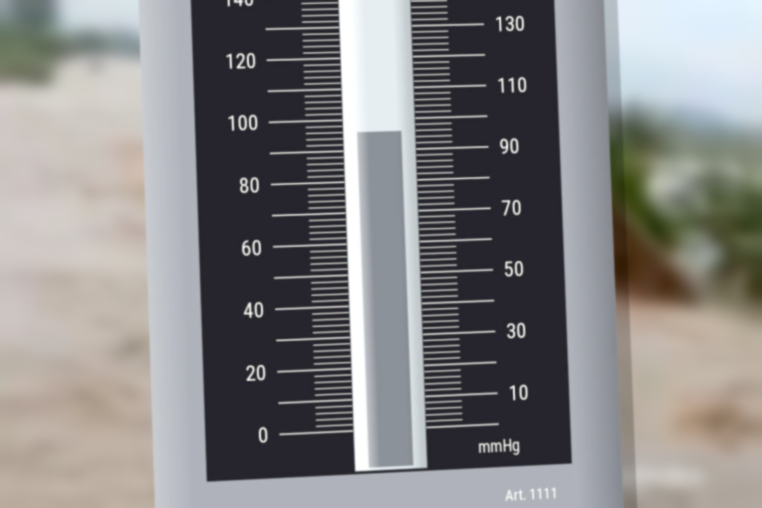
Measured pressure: 96 (mmHg)
